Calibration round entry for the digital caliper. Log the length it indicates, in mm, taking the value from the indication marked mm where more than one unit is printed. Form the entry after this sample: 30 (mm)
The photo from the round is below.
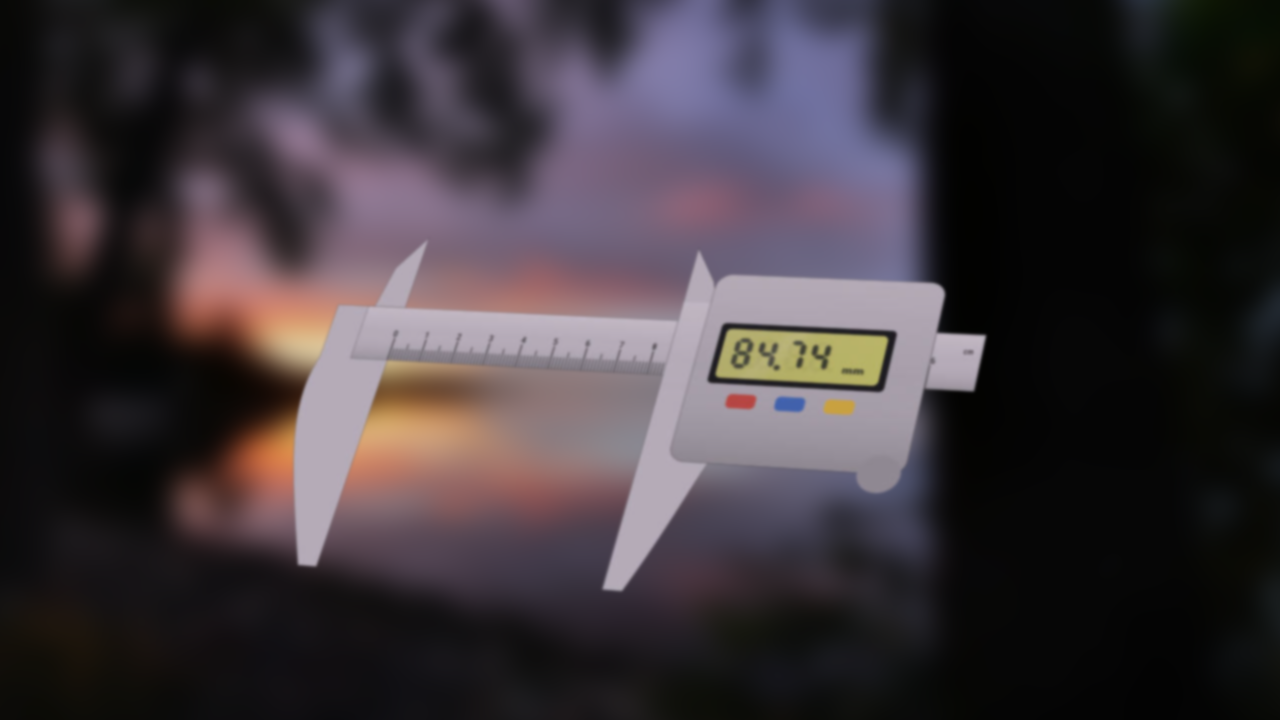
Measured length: 84.74 (mm)
